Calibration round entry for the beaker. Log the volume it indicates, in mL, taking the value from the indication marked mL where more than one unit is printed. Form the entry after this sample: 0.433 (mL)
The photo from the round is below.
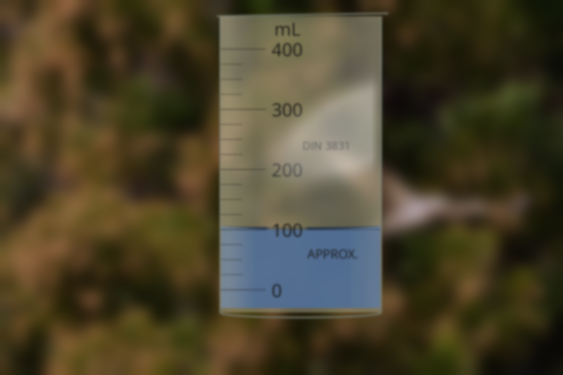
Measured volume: 100 (mL)
